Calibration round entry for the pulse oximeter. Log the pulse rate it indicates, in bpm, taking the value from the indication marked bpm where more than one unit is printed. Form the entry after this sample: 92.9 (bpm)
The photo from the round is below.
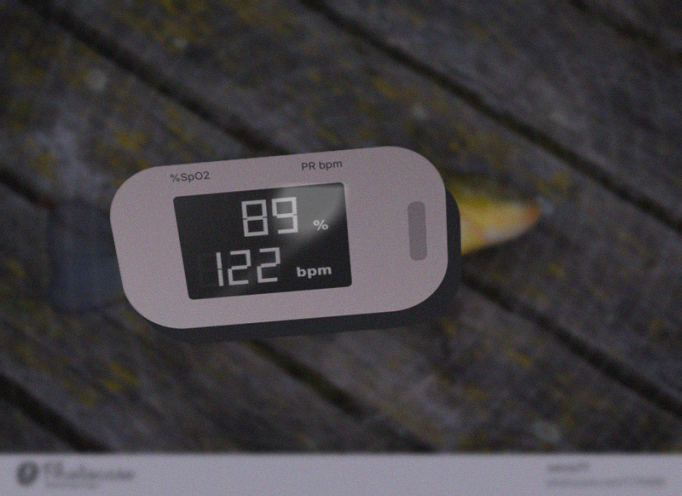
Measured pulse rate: 122 (bpm)
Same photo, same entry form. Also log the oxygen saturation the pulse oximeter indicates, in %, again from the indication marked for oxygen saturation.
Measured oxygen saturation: 89 (%)
